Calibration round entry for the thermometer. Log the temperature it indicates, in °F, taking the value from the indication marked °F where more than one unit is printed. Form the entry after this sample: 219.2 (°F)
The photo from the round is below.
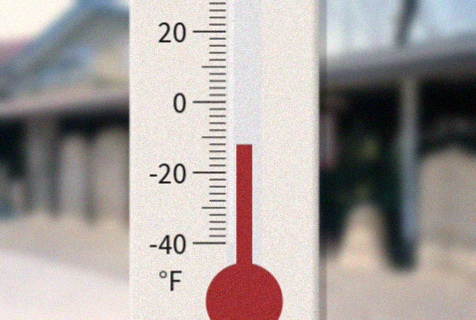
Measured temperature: -12 (°F)
